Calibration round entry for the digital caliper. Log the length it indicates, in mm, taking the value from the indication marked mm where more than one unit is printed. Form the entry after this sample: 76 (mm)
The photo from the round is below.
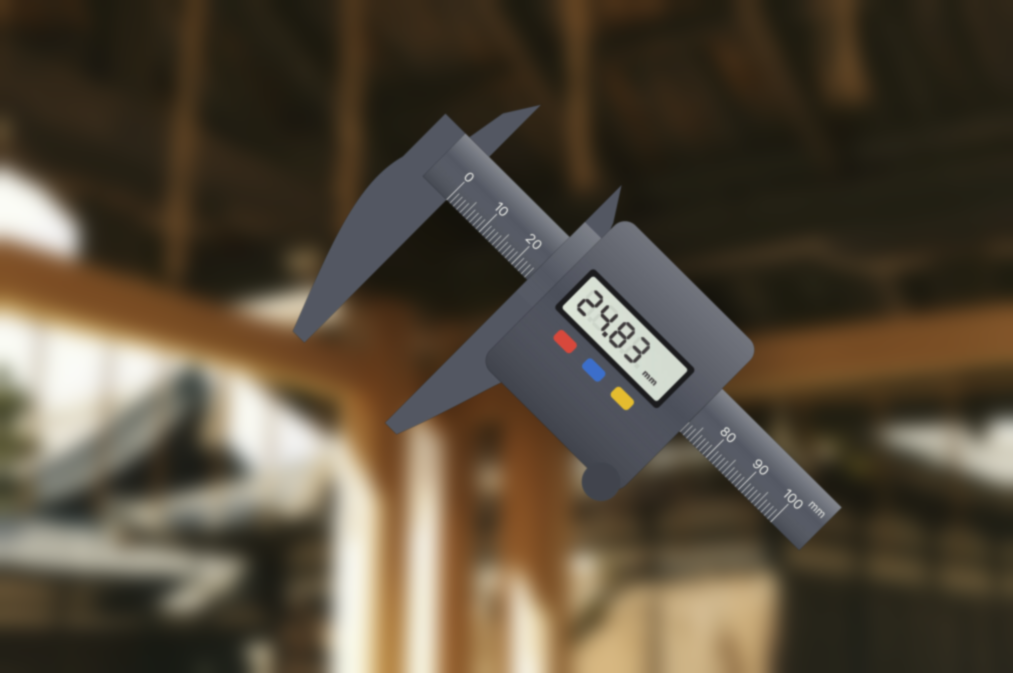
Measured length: 24.83 (mm)
